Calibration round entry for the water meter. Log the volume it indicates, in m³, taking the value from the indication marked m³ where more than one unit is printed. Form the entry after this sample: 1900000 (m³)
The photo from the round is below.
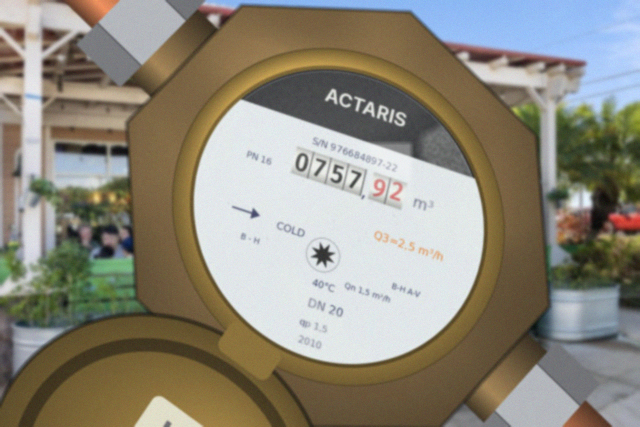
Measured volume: 757.92 (m³)
